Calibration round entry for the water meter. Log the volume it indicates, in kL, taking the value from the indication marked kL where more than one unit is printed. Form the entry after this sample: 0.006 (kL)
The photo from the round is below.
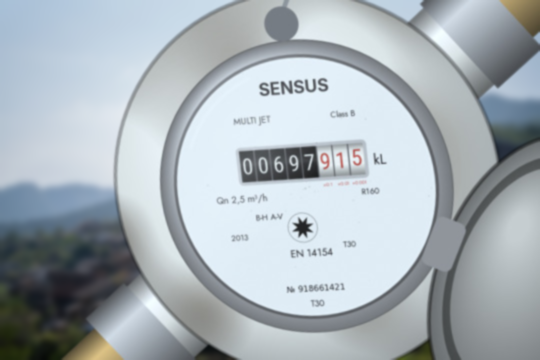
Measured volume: 697.915 (kL)
